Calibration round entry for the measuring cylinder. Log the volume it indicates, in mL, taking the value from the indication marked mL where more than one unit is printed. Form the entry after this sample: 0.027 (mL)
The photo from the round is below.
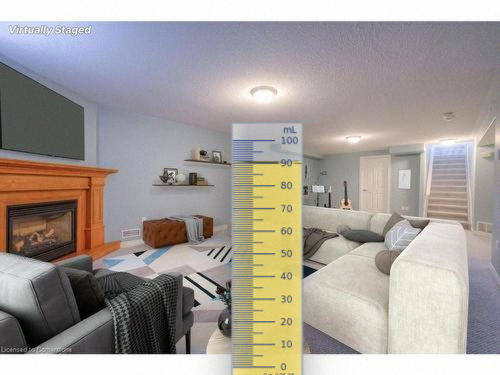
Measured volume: 90 (mL)
